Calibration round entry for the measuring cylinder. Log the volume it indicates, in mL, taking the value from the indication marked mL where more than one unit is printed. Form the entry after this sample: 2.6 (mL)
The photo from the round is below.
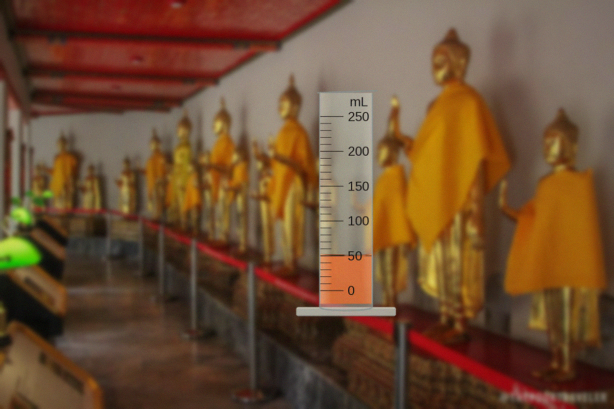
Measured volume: 50 (mL)
